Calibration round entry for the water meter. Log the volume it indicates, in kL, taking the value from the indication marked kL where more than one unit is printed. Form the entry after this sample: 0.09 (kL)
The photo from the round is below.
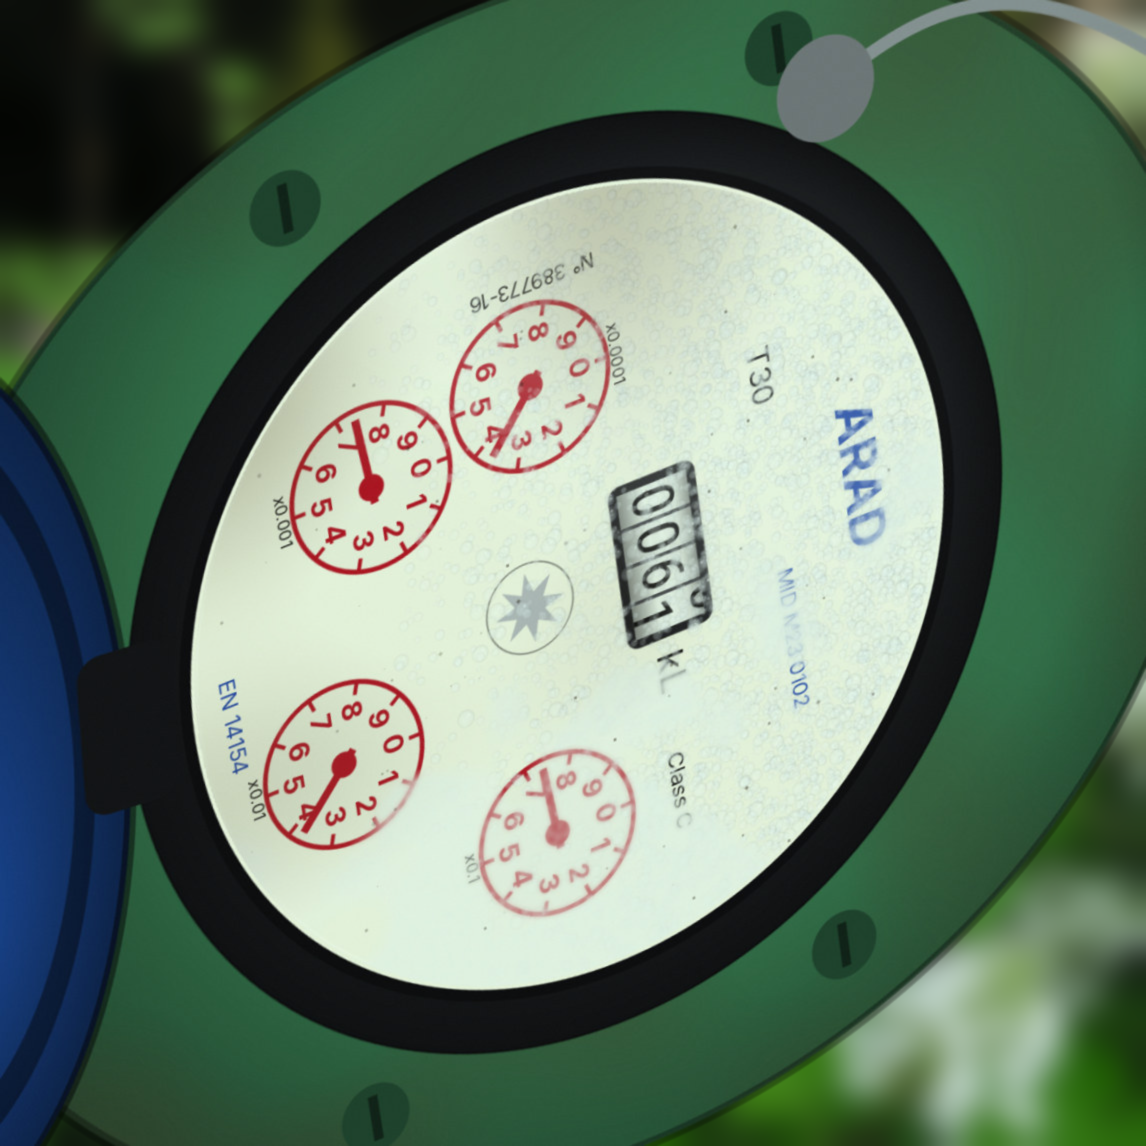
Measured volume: 60.7373 (kL)
